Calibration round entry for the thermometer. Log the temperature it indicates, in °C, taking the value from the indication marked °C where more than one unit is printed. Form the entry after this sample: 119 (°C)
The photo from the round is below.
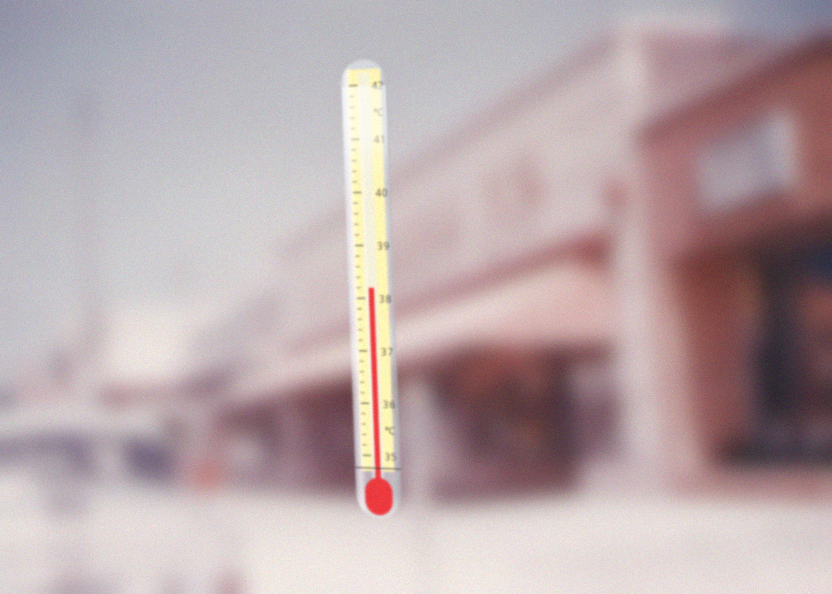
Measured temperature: 38.2 (°C)
